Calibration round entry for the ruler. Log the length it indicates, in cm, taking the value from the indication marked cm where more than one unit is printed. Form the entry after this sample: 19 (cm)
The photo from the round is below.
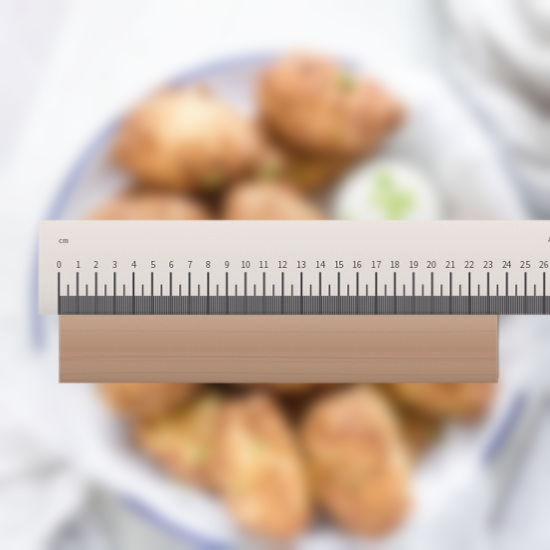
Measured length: 23.5 (cm)
